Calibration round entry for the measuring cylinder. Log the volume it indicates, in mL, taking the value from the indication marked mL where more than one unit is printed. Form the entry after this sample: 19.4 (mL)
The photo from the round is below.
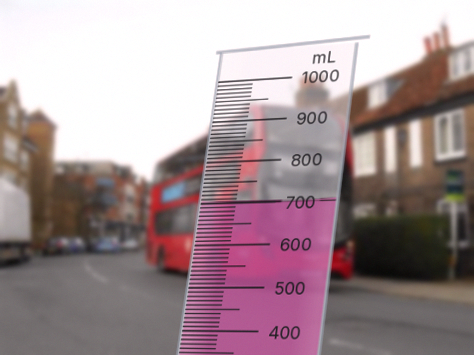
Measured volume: 700 (mL)
